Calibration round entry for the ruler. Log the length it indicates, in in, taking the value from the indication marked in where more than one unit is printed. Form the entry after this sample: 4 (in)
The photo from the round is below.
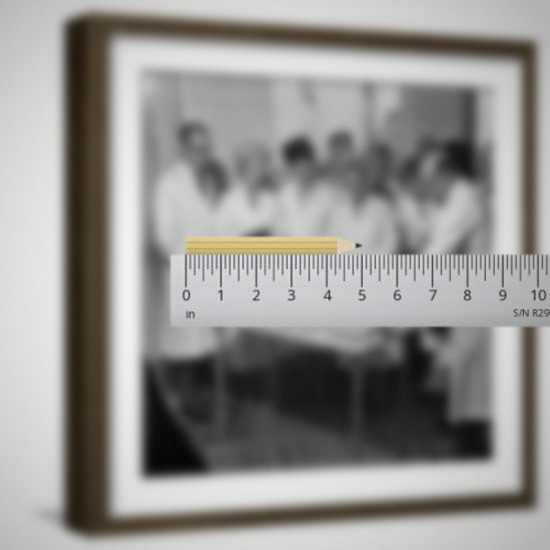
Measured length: 5 (in)
